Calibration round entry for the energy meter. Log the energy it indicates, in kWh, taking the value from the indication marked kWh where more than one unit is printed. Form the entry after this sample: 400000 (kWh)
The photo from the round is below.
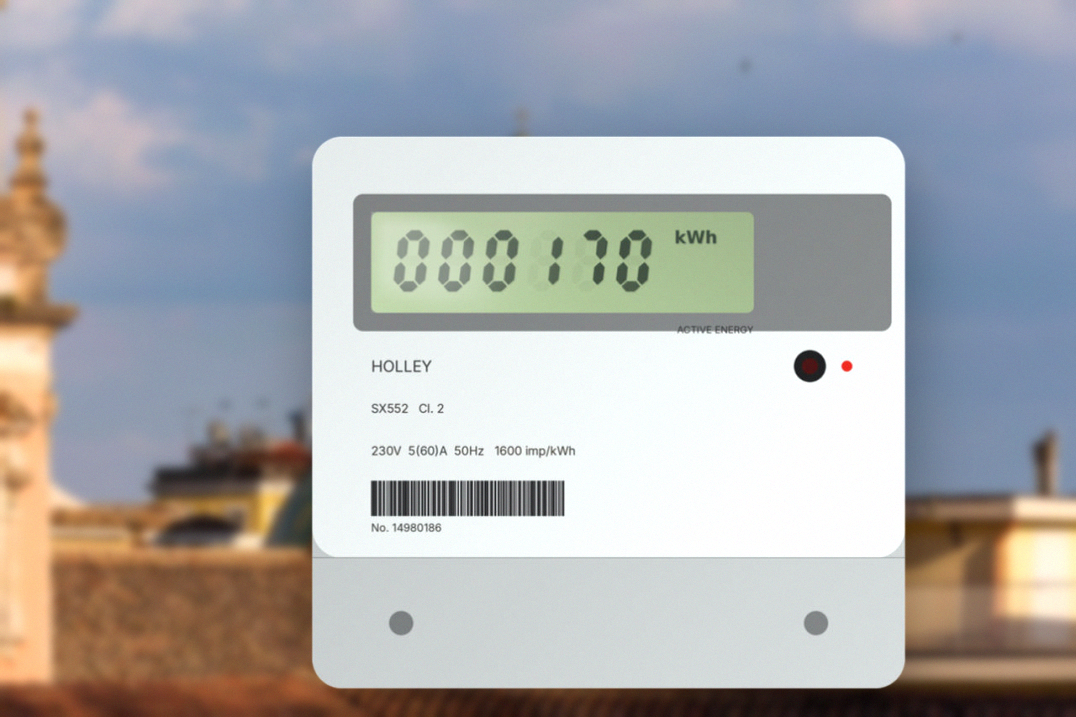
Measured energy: 170 (kWh)
